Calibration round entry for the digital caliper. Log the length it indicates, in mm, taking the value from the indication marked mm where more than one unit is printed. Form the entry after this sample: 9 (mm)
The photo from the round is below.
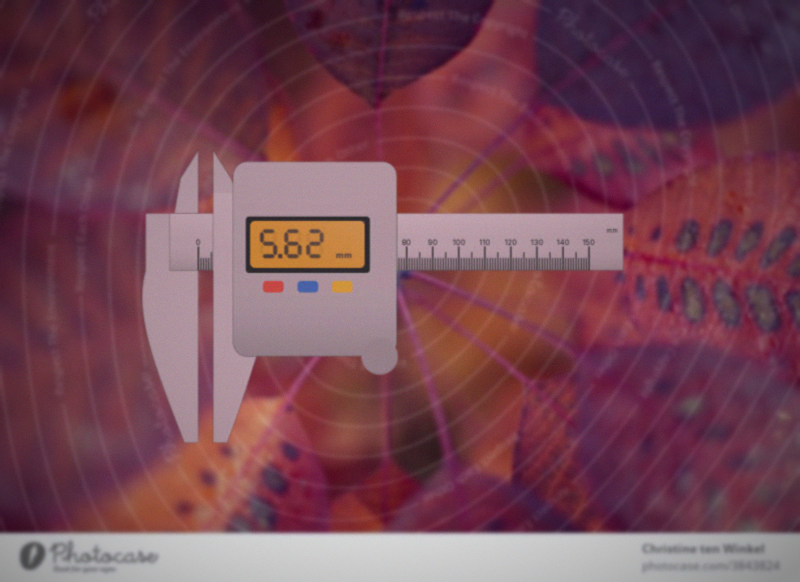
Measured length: 5.62 (mm)
